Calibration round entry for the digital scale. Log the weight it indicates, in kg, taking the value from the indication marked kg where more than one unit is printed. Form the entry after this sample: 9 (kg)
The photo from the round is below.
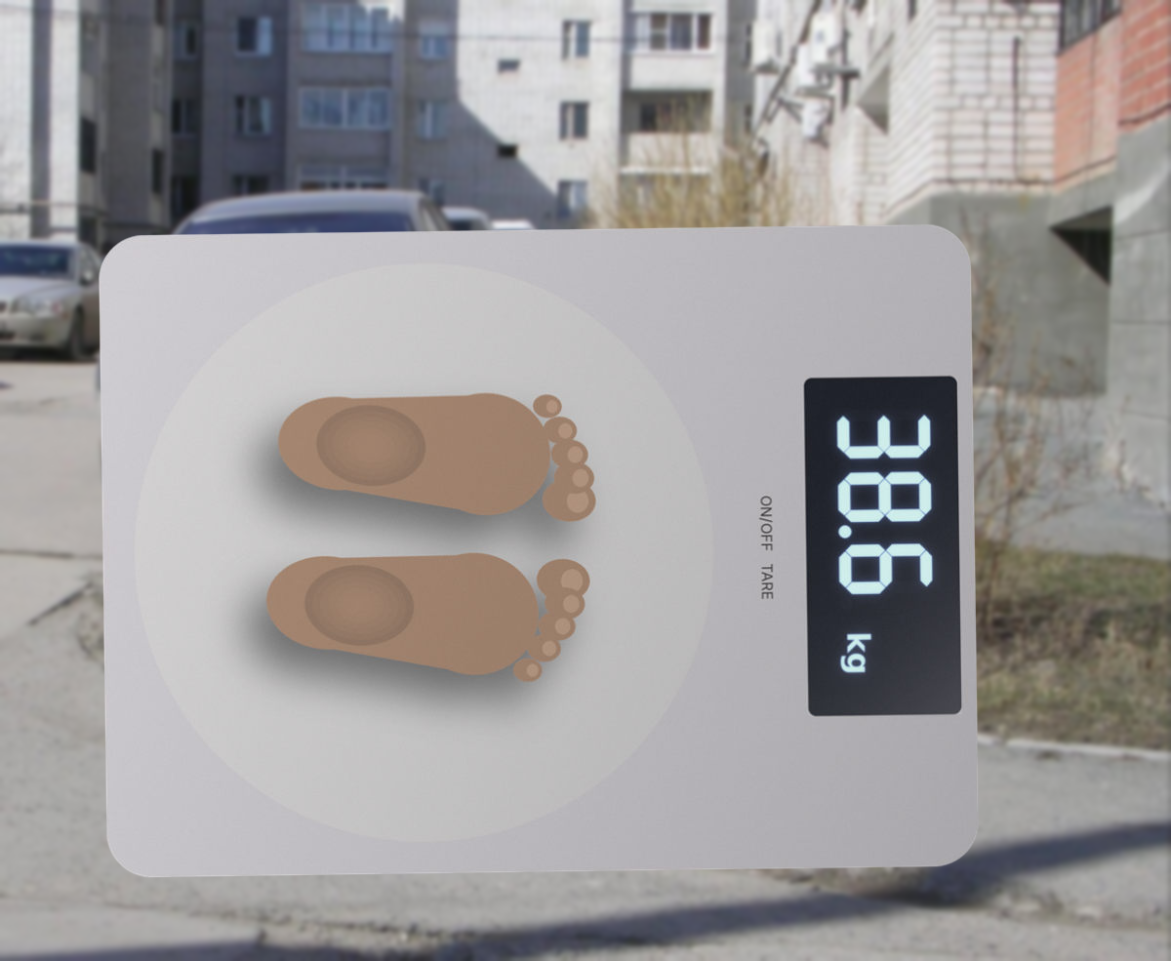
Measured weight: 38.6 (kg)
